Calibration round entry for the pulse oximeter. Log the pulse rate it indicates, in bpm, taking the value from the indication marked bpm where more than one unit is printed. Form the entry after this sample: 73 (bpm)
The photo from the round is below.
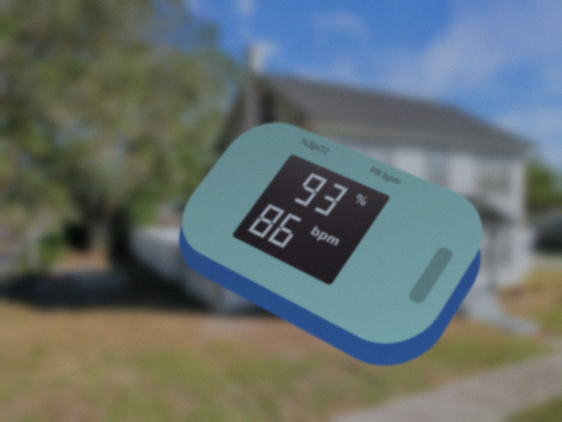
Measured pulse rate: 86 (bpm)
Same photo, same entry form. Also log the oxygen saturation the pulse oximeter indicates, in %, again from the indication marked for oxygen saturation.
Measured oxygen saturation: 93 (%)
